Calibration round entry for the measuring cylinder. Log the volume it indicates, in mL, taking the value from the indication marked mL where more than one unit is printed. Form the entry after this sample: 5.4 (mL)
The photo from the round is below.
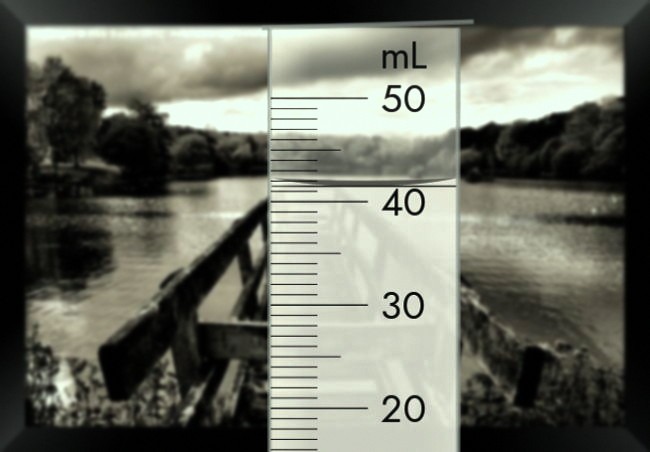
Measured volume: 41.5 (mL)
